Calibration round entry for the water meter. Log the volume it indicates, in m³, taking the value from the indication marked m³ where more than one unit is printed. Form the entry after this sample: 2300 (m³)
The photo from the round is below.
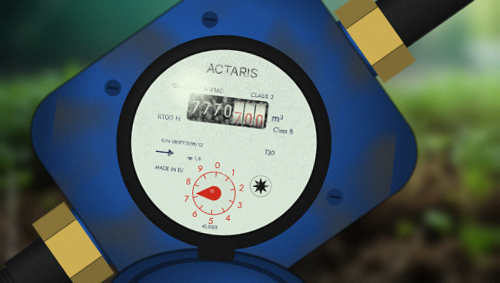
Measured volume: 7770.6997 (m³)
